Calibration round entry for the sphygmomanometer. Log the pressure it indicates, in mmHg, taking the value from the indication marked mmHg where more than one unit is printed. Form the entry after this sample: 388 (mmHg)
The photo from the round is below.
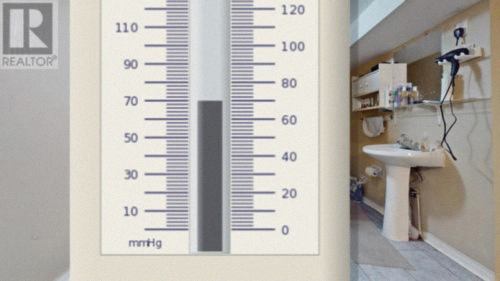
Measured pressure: 70 (mmHg)
